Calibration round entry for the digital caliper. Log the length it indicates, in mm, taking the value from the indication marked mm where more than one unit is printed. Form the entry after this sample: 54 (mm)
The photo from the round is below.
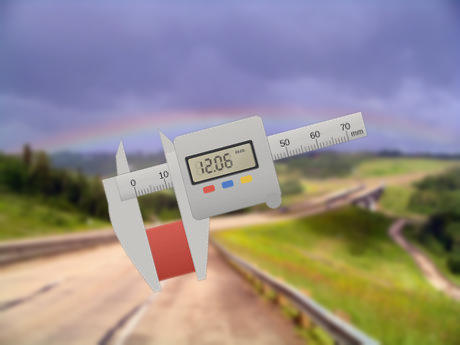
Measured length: 12.06 (mm)
